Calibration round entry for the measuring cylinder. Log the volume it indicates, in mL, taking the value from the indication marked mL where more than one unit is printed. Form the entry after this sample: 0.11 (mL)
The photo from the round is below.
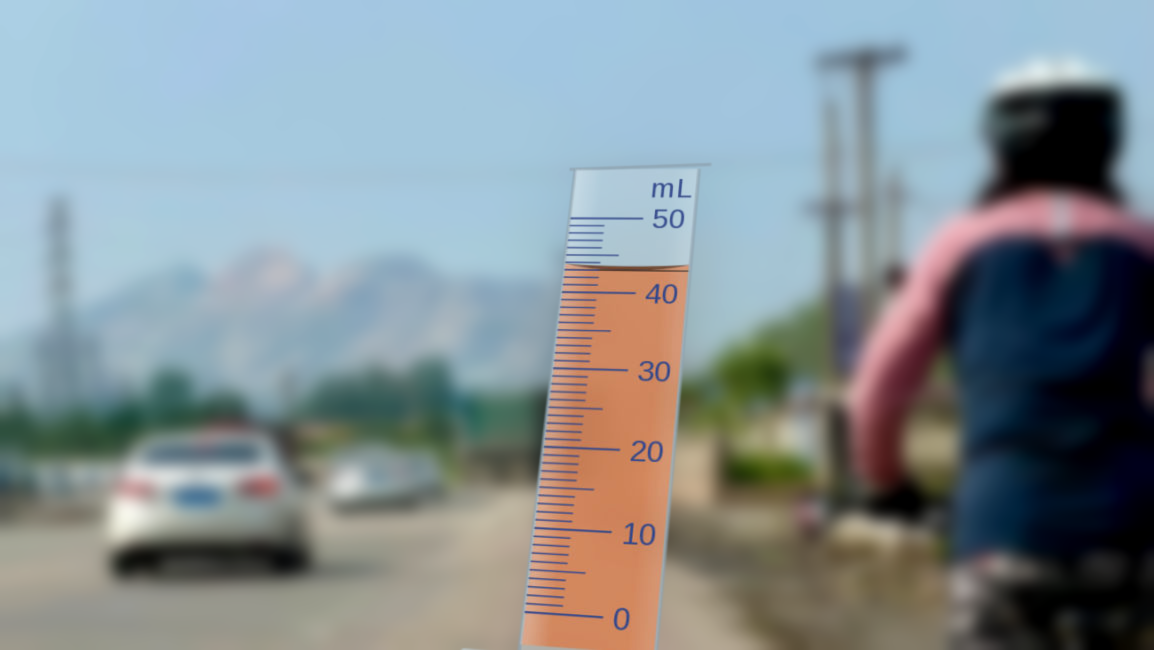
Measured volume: 43 (mL)
